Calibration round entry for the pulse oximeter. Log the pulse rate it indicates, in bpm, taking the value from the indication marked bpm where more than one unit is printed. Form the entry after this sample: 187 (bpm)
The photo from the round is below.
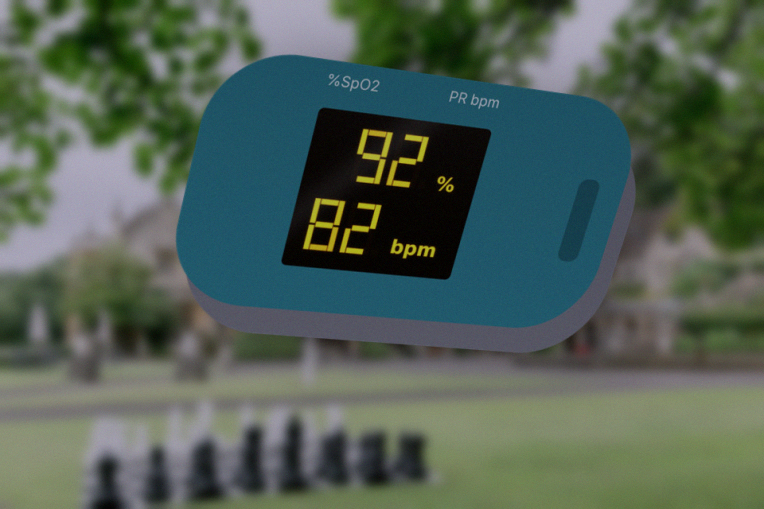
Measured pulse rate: 82 (bpm)
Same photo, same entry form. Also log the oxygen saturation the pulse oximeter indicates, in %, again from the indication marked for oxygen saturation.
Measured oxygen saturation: 92 (%)
